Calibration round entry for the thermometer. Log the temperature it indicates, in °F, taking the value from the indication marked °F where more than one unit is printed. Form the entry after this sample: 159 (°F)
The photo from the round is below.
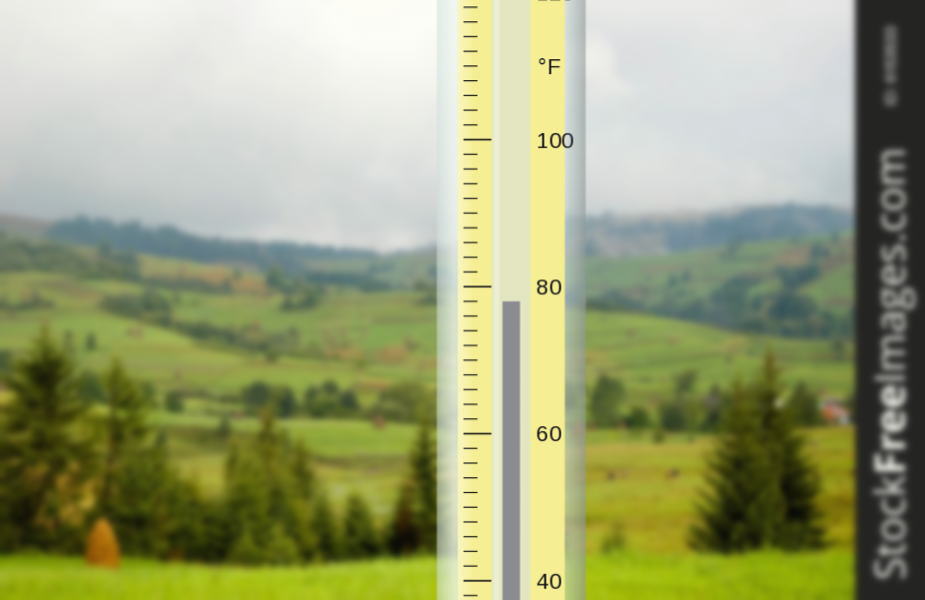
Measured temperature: 78 (°F)
